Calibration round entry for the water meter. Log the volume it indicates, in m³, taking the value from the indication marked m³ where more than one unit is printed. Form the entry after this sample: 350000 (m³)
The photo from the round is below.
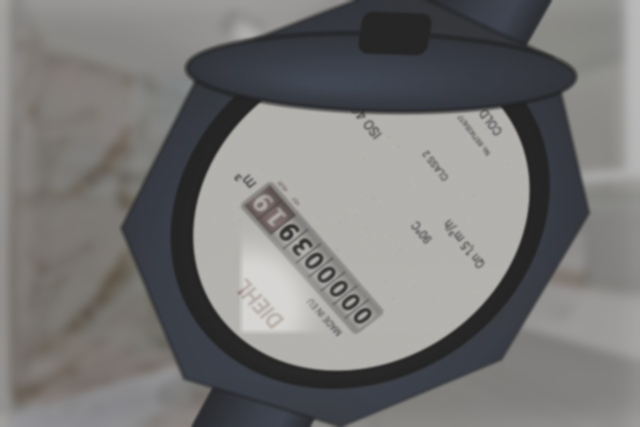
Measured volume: 39.19 (m³)
